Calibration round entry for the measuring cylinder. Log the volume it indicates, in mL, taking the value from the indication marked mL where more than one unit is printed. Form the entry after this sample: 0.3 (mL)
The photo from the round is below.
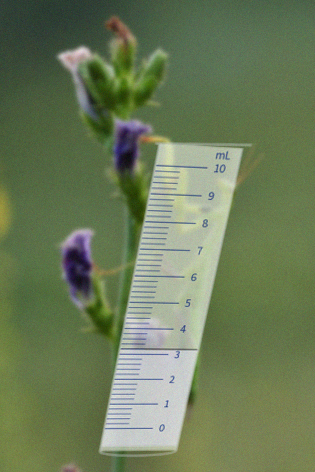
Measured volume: 3.2 (mL)
